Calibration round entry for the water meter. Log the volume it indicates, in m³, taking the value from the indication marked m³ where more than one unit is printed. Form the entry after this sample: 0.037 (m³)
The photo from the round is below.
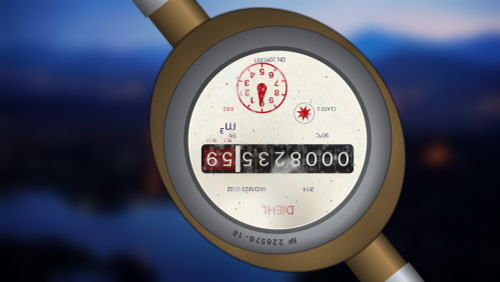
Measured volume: 8235.590 (m³)
